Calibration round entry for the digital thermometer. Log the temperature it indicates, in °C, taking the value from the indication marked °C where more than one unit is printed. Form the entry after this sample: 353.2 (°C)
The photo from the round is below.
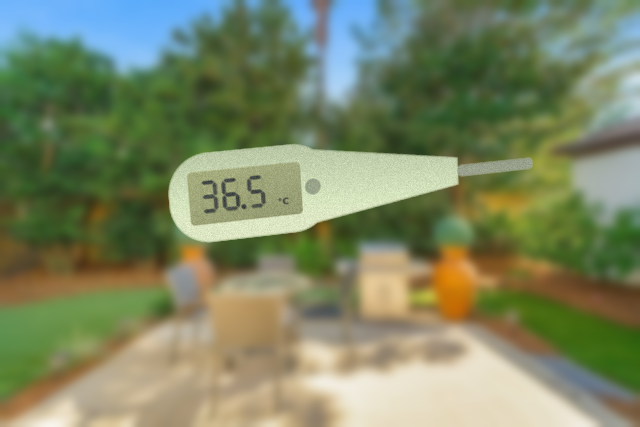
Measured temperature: 36.5 (°C)
